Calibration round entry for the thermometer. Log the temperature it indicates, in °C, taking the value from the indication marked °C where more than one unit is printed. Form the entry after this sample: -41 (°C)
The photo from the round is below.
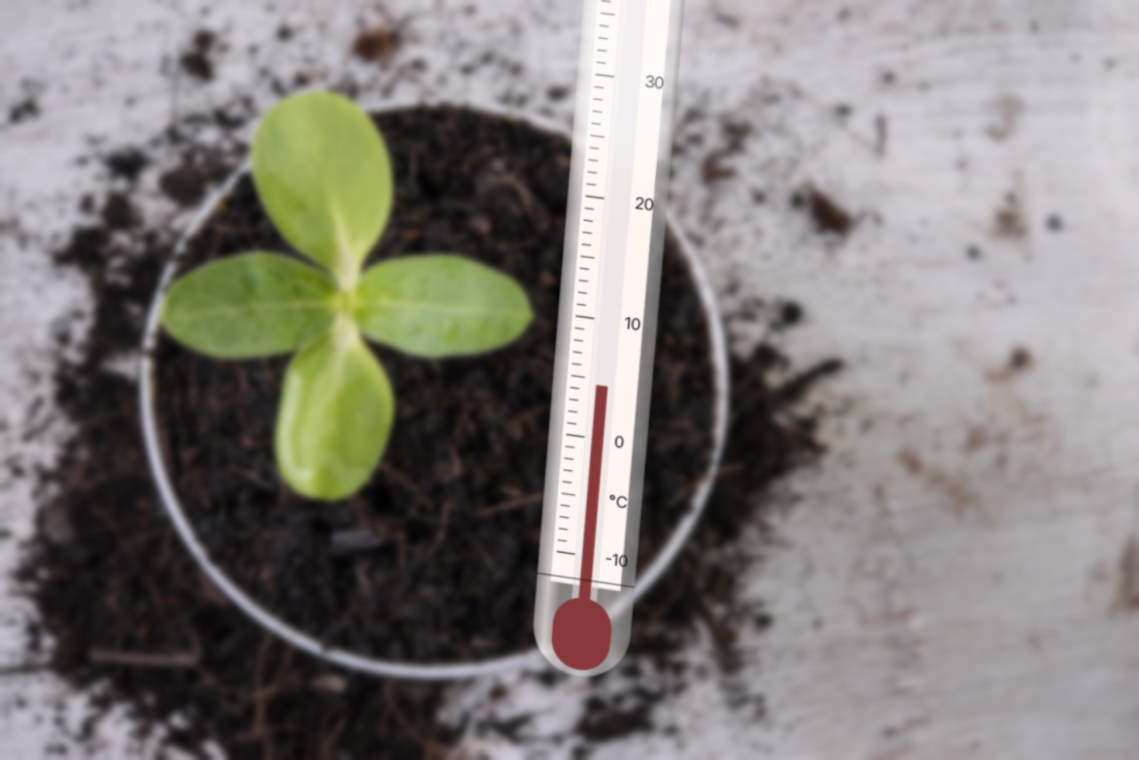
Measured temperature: 4.5 (°C)
